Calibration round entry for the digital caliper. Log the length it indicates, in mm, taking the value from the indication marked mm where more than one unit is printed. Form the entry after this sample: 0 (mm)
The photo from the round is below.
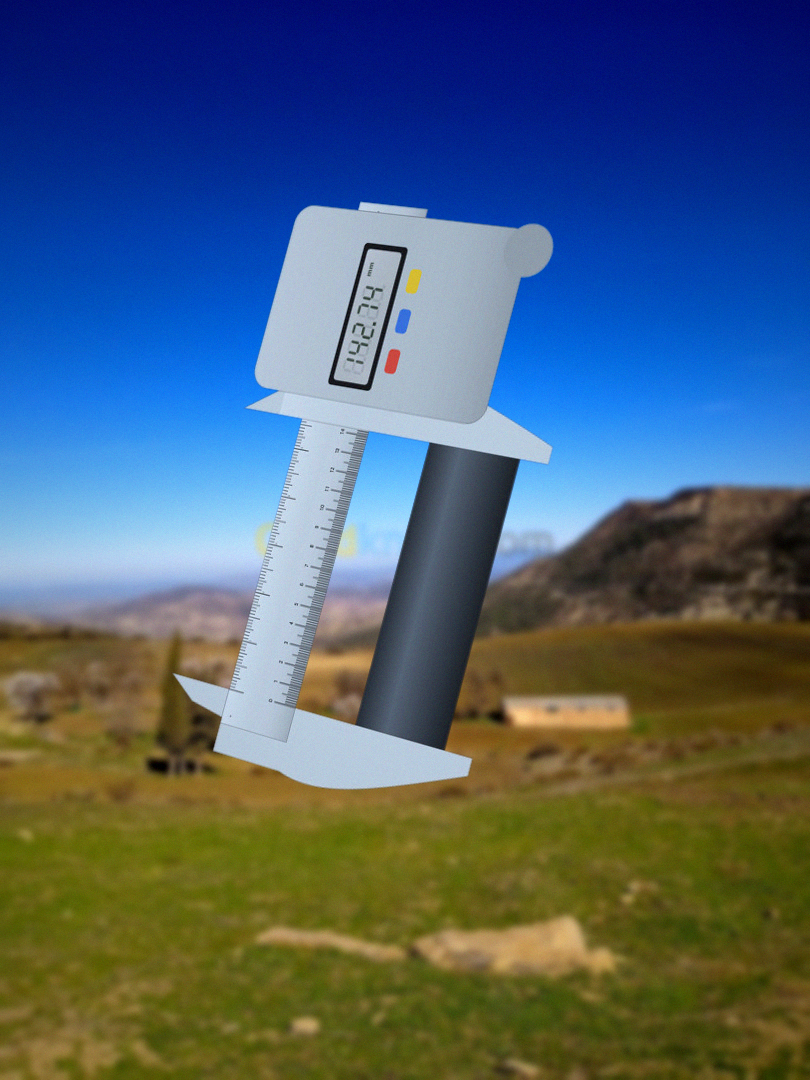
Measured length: 142.74 (mm)
